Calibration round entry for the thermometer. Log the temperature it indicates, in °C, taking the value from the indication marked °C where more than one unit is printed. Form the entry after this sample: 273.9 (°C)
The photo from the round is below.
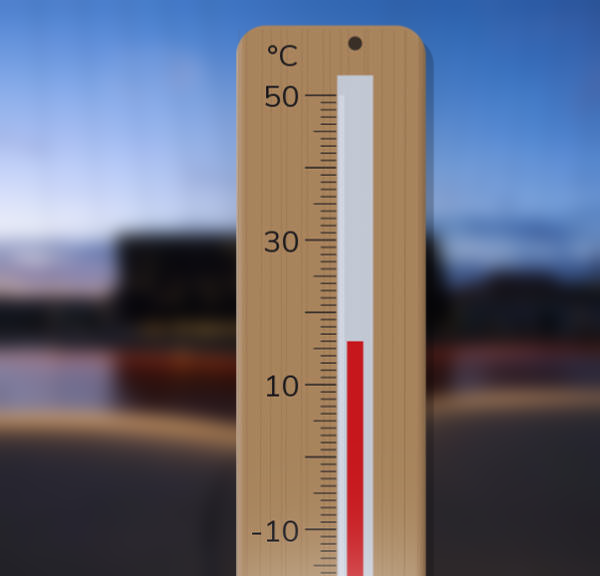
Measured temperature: 16 (°C)
